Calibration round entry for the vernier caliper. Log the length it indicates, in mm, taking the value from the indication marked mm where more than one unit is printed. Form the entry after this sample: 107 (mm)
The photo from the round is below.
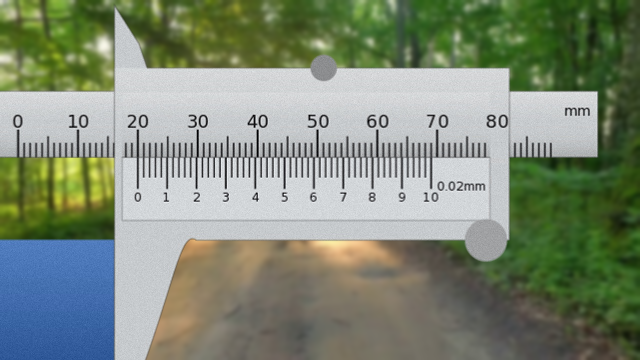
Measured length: 20.0 (mm)
